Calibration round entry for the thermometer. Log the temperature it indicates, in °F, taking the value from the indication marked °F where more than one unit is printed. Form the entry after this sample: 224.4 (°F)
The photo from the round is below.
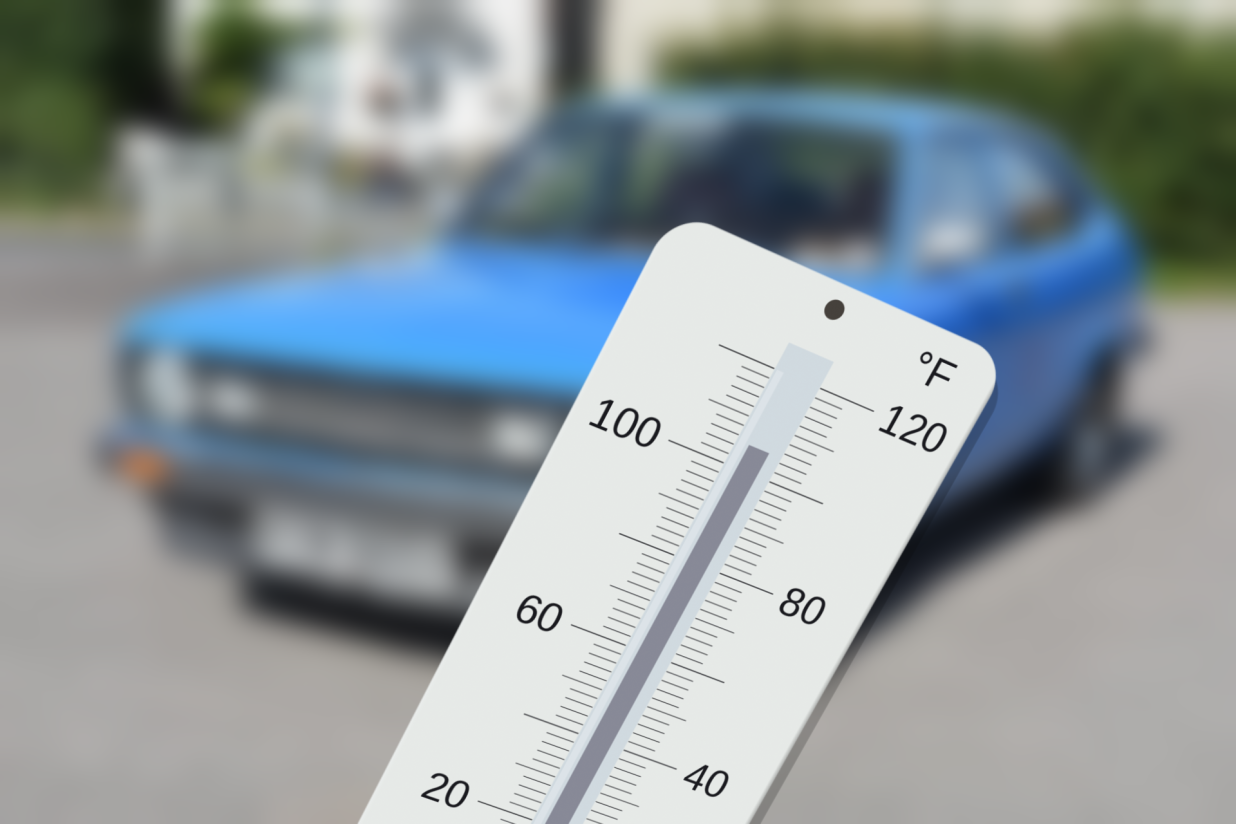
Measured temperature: 105 (°F)
